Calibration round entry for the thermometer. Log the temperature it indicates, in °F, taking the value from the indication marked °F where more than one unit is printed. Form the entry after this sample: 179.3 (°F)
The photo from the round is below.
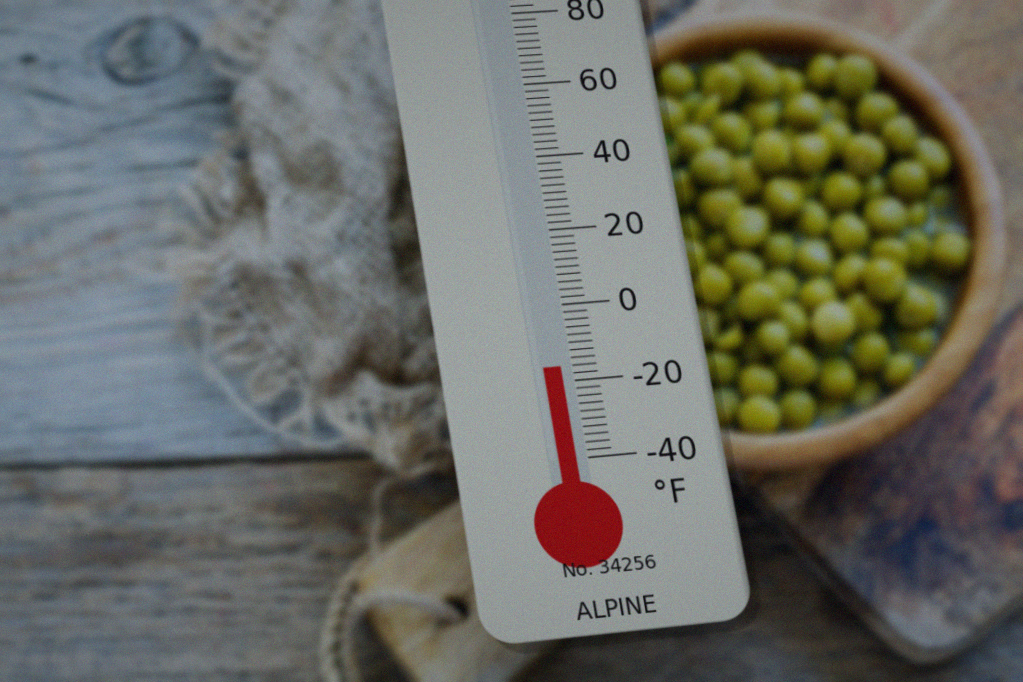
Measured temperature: -16 (°F)
